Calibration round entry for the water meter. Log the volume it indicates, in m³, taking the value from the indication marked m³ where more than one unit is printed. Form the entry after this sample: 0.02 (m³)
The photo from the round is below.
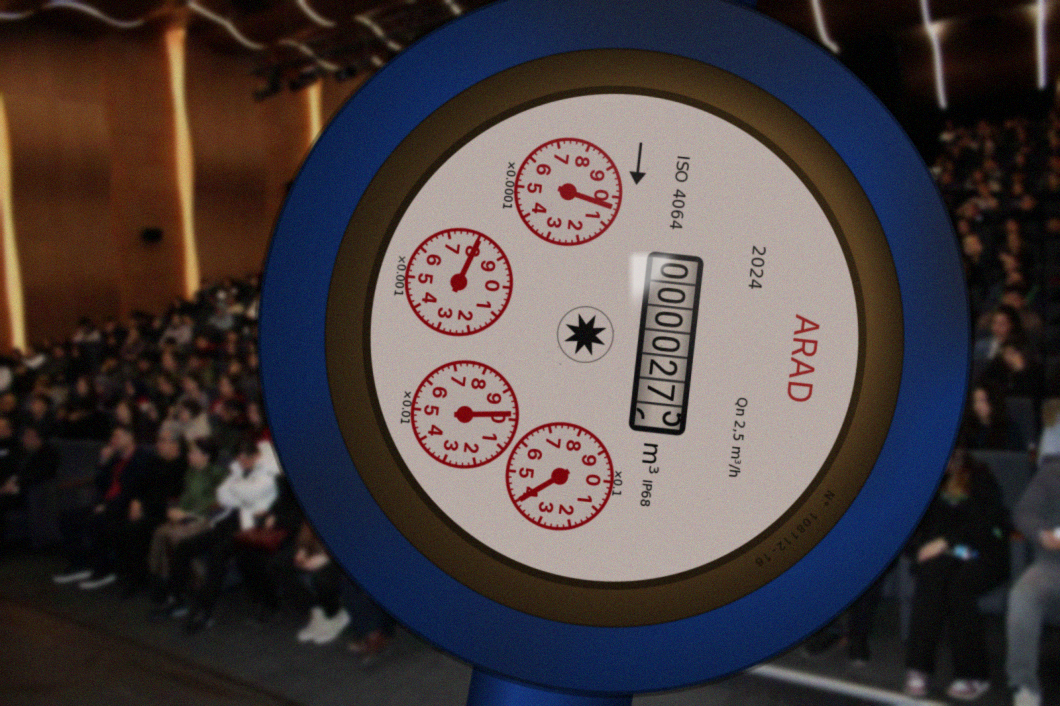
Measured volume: 275.3980 (m³)
